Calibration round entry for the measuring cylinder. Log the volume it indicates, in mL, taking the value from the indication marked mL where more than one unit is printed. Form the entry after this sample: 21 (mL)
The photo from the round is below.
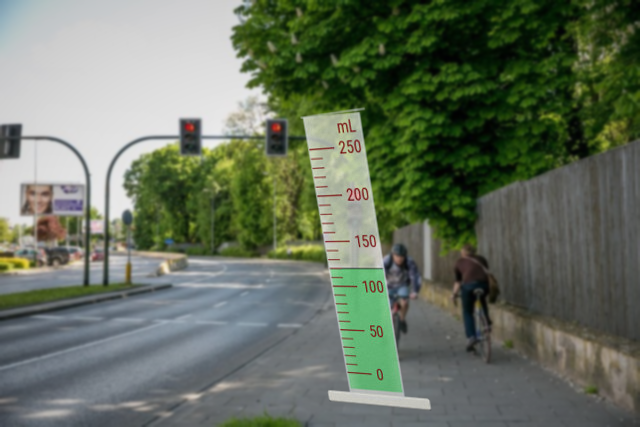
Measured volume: 120 (mL)
